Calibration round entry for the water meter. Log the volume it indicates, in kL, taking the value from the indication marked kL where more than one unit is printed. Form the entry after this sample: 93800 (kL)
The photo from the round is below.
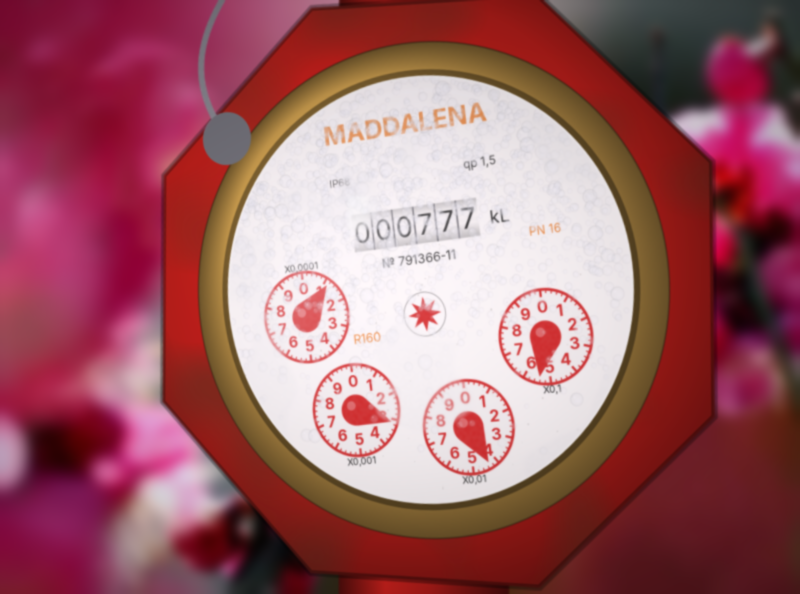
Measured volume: 777.5431 (kL)
